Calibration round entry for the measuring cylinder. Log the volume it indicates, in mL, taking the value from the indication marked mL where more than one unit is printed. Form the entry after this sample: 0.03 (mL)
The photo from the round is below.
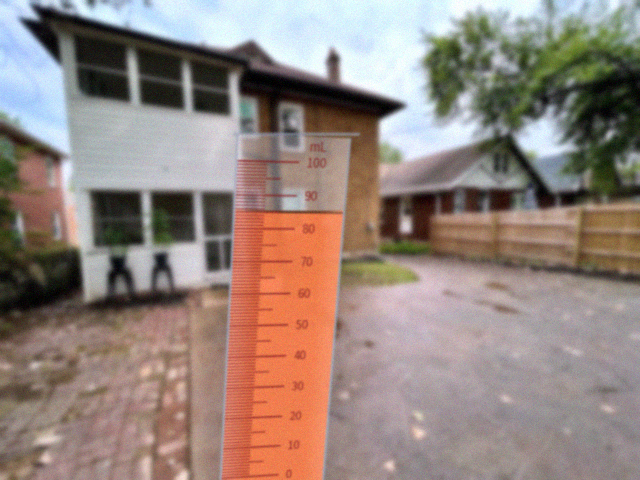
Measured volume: 85 (mL)
